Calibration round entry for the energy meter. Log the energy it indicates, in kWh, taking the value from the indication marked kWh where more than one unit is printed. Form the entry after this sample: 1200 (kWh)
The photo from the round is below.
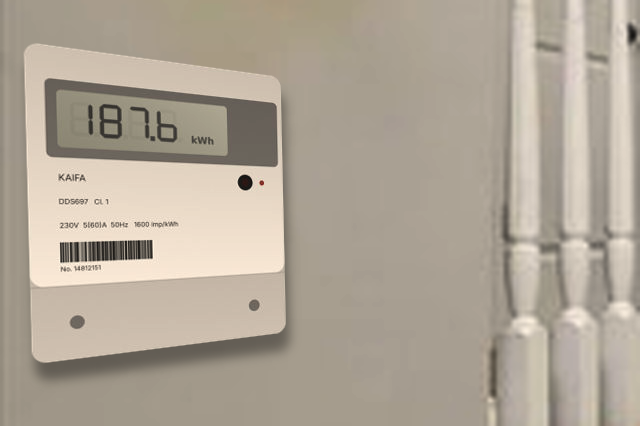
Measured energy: 187.6 (kWh)
